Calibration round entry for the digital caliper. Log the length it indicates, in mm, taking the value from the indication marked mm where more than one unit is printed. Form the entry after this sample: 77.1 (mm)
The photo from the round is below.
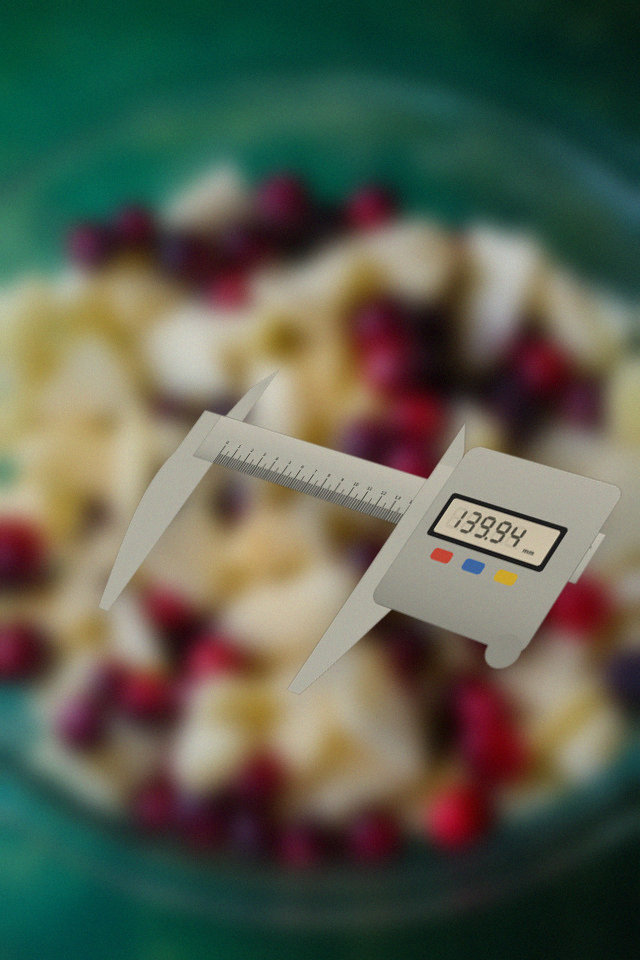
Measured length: 139.94 (mm)
